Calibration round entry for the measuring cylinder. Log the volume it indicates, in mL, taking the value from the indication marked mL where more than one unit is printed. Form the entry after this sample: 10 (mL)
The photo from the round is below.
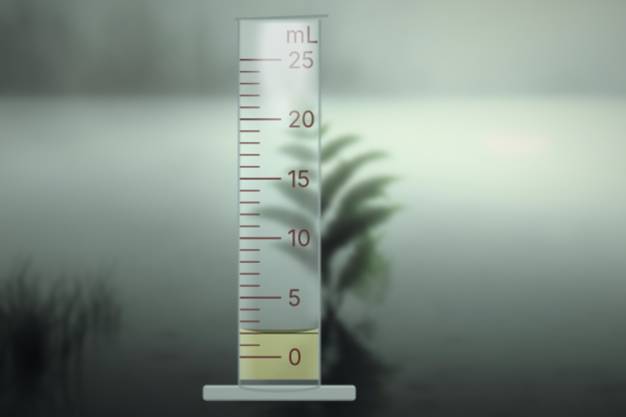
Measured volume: 2 (mL)
